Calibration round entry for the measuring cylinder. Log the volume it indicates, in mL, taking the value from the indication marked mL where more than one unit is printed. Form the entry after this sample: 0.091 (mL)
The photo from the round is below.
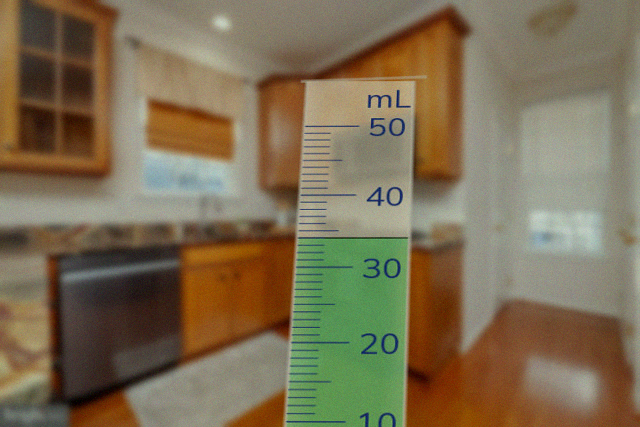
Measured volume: 34 (mL)
